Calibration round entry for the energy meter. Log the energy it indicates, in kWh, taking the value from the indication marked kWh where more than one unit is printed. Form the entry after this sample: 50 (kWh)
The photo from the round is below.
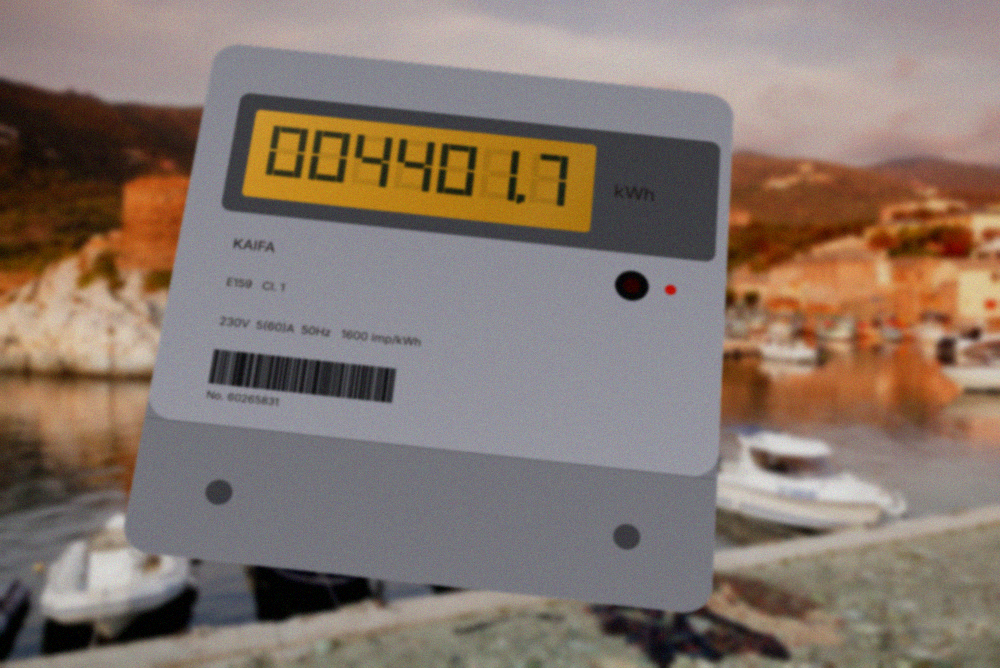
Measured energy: 4401.7 (kWh)
